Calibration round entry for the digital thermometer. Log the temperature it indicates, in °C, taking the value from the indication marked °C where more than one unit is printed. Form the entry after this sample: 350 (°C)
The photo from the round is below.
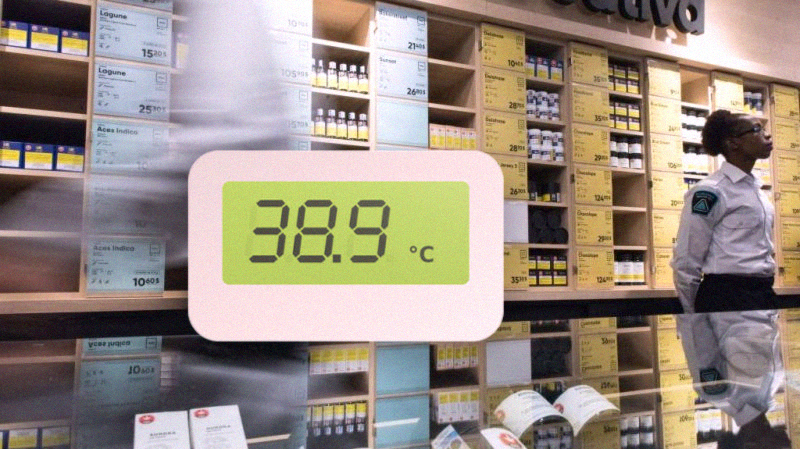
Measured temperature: 38.9 (°C)
